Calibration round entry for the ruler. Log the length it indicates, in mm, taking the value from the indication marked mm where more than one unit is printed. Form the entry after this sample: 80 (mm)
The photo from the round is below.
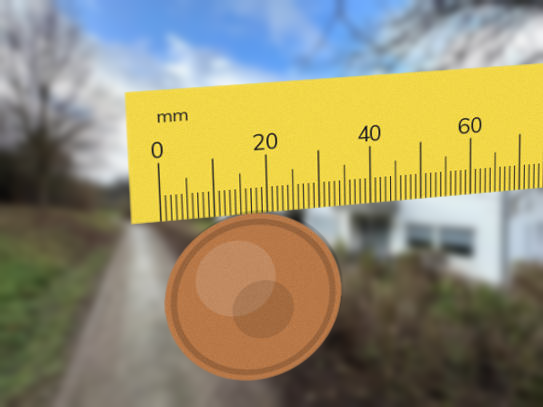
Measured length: 34 (mm)
